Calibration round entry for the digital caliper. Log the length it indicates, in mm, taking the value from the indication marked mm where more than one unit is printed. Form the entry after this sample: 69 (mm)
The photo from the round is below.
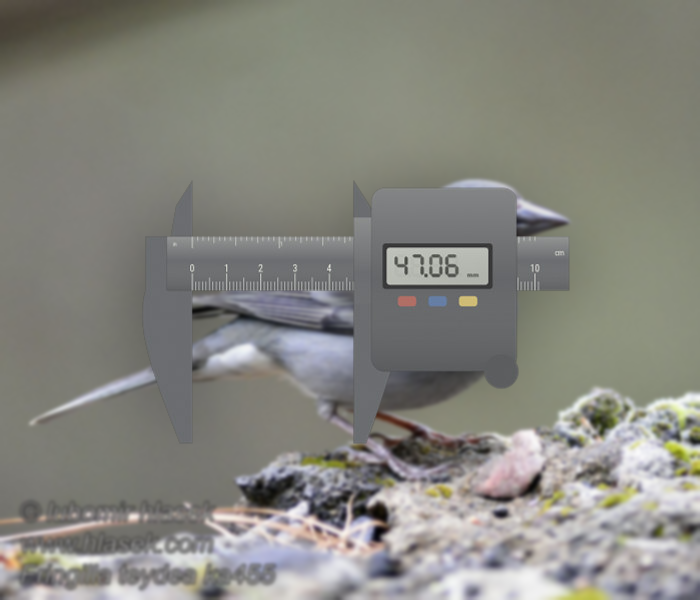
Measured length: 47.06 (mm)
